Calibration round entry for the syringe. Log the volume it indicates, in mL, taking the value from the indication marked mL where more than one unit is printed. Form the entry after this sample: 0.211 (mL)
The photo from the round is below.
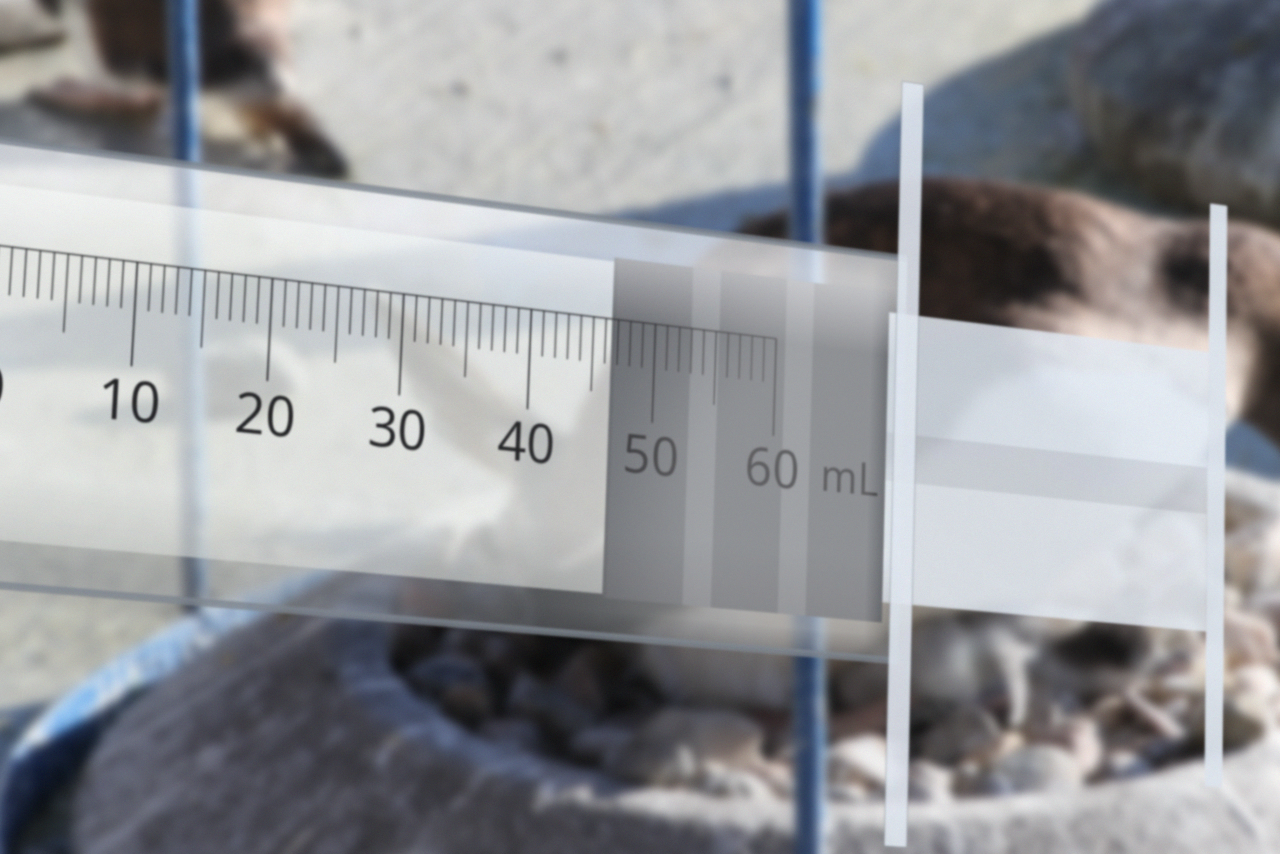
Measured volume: 46.5 (mL)
